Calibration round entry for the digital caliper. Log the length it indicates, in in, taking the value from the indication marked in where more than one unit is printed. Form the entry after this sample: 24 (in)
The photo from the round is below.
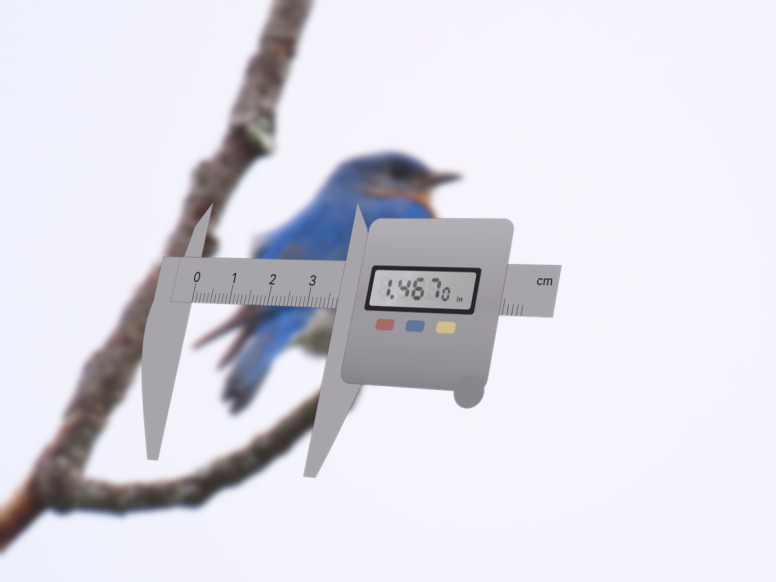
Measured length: 1.4670 (in)
